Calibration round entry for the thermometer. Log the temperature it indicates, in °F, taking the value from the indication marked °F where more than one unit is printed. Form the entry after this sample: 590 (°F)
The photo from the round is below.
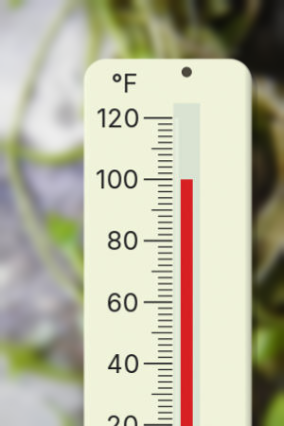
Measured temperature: 100 (°F)
